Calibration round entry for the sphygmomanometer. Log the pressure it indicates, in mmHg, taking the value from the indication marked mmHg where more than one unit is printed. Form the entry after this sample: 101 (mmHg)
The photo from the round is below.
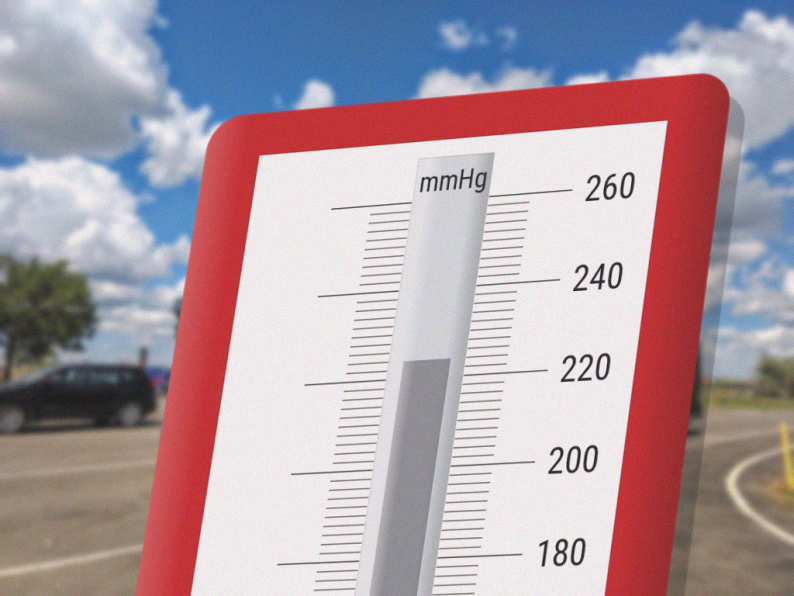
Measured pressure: 224 (mmHg)
